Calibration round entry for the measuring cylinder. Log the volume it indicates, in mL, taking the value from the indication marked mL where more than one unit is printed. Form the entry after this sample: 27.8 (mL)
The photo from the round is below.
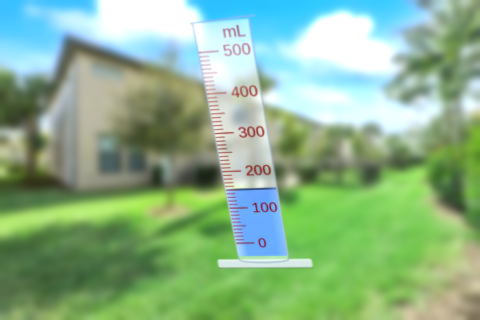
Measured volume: 150 (mL)
